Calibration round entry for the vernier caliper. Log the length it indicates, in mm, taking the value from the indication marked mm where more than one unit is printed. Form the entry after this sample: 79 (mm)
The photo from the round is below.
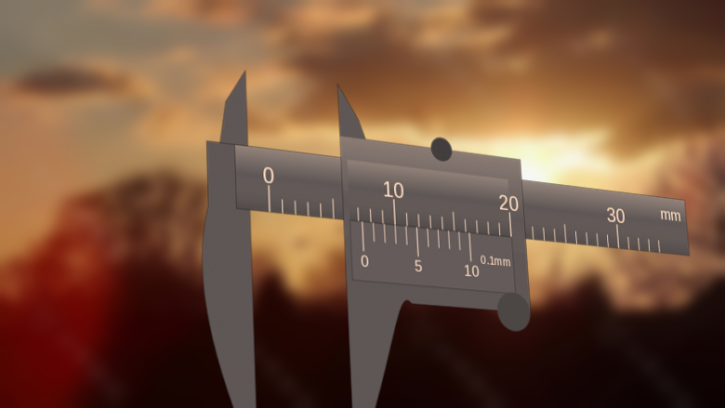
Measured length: 7.3 (mm)
